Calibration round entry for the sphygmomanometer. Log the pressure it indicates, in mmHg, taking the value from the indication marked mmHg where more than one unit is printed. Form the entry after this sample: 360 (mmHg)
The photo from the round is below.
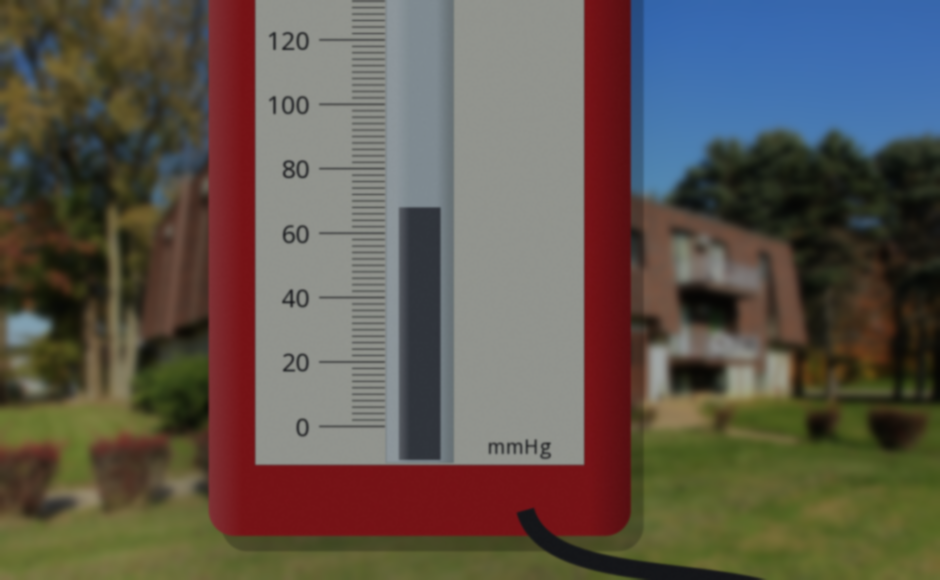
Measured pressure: 68 (mmHg)
